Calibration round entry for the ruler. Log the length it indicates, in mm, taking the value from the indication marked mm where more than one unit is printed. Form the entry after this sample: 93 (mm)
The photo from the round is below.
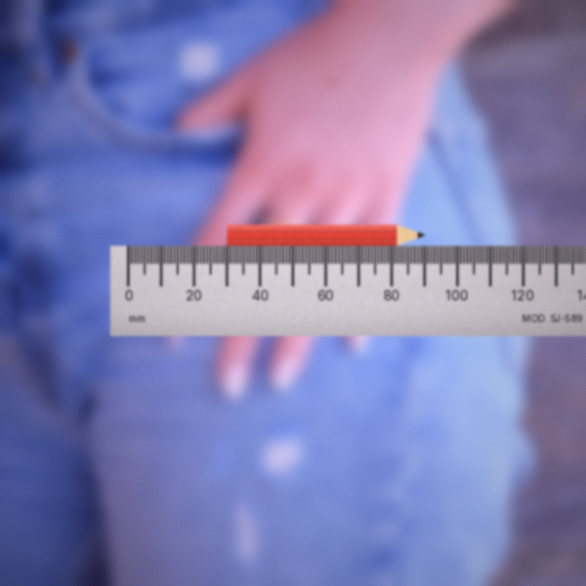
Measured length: 60 (mm)
